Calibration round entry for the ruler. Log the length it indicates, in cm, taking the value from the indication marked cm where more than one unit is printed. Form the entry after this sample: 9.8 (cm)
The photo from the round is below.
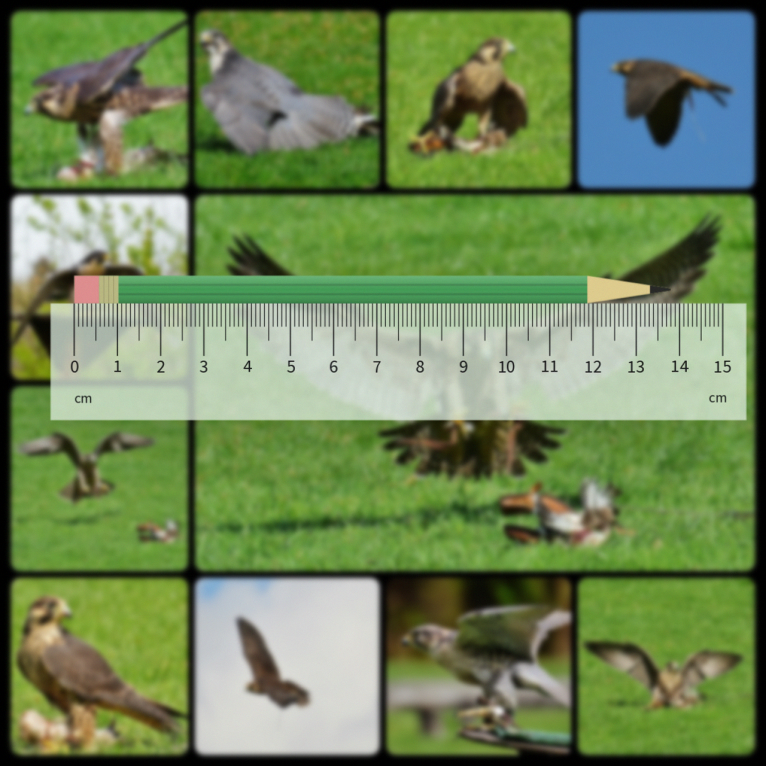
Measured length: 13.8 (cm)
